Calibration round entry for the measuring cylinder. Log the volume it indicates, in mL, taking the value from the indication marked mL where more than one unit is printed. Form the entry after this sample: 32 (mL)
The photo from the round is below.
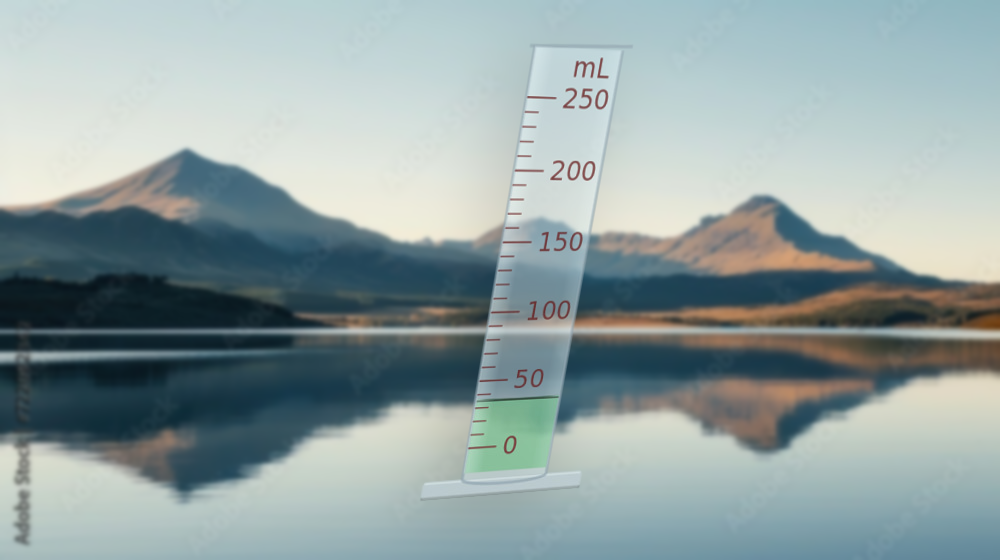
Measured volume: 35 (mL)
